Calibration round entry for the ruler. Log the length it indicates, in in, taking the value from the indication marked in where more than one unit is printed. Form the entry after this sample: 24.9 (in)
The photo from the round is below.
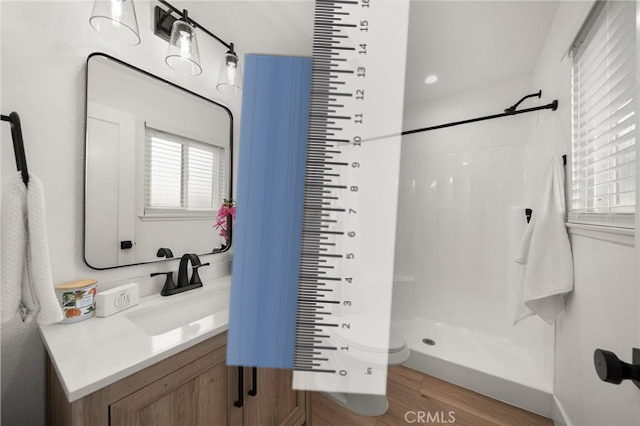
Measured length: 13.5 (in)
